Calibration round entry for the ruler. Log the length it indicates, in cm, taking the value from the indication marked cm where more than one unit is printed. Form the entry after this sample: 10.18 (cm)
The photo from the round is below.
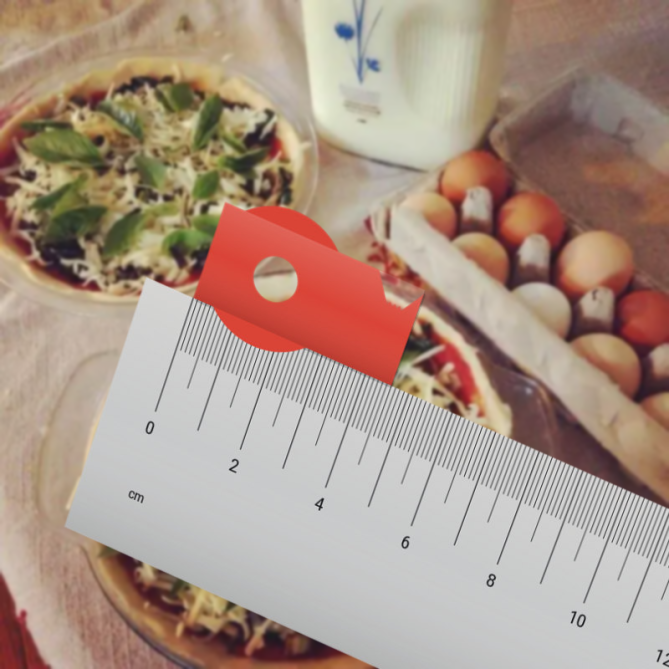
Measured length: 4.6 (cm)
